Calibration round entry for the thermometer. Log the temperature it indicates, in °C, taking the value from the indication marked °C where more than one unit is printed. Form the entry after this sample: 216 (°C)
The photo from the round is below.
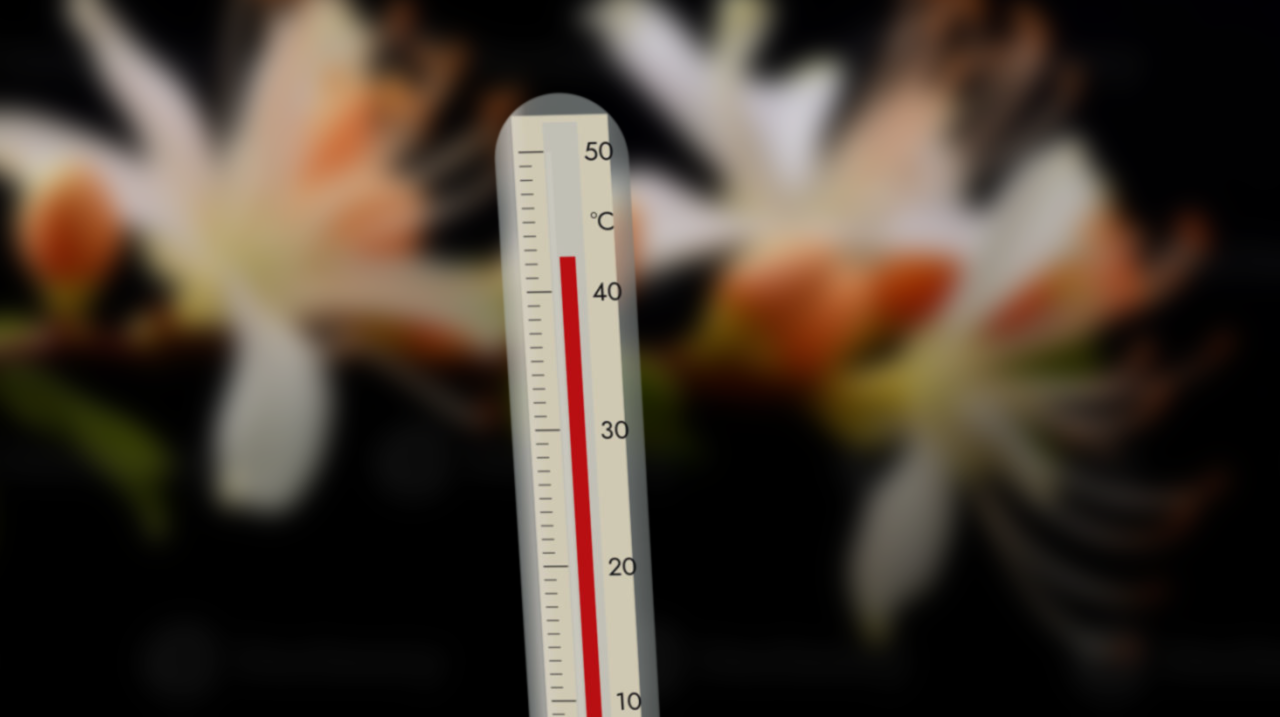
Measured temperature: 42.5 (°C)
